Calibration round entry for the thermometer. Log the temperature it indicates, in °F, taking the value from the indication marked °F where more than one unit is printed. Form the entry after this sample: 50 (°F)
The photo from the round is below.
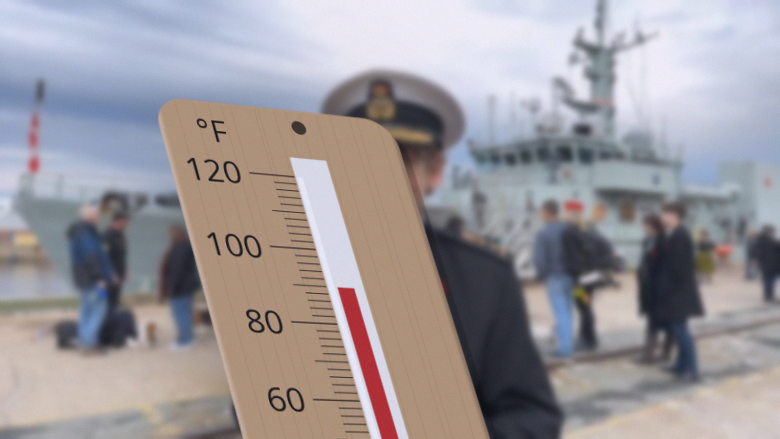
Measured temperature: 90 (°F)
